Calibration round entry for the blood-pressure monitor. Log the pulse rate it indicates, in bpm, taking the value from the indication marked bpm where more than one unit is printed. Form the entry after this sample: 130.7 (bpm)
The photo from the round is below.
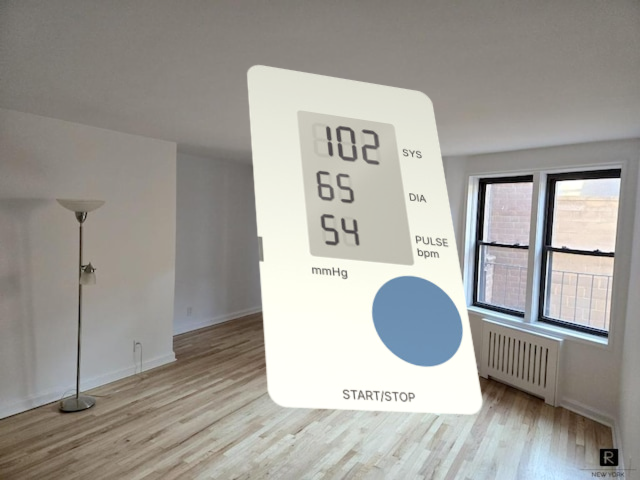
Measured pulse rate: 54 (bpm)
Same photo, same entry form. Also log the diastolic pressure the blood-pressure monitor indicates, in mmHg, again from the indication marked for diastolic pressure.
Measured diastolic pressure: 65 (mmHg)
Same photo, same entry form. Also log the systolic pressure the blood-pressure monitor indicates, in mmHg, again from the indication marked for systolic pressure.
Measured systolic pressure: 102 (mmHg)
